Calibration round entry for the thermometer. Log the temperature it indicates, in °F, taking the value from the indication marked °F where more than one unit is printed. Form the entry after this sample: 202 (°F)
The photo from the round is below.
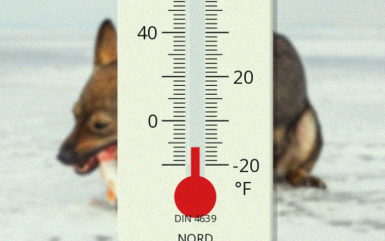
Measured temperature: -12 (°F)
